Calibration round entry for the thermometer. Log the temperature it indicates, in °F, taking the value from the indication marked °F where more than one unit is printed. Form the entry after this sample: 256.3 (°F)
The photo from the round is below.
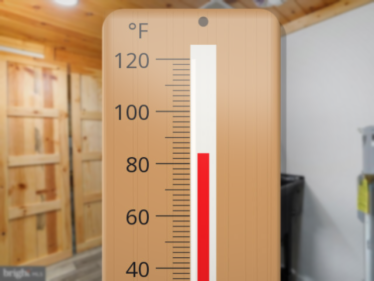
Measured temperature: 84 (°F)
